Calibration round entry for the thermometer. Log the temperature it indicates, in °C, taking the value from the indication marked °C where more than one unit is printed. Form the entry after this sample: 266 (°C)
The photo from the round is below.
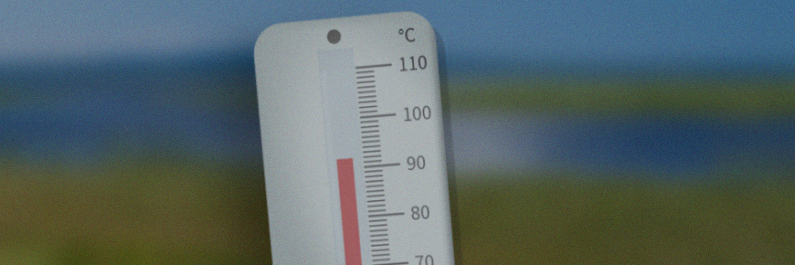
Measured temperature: 92 (°C)
